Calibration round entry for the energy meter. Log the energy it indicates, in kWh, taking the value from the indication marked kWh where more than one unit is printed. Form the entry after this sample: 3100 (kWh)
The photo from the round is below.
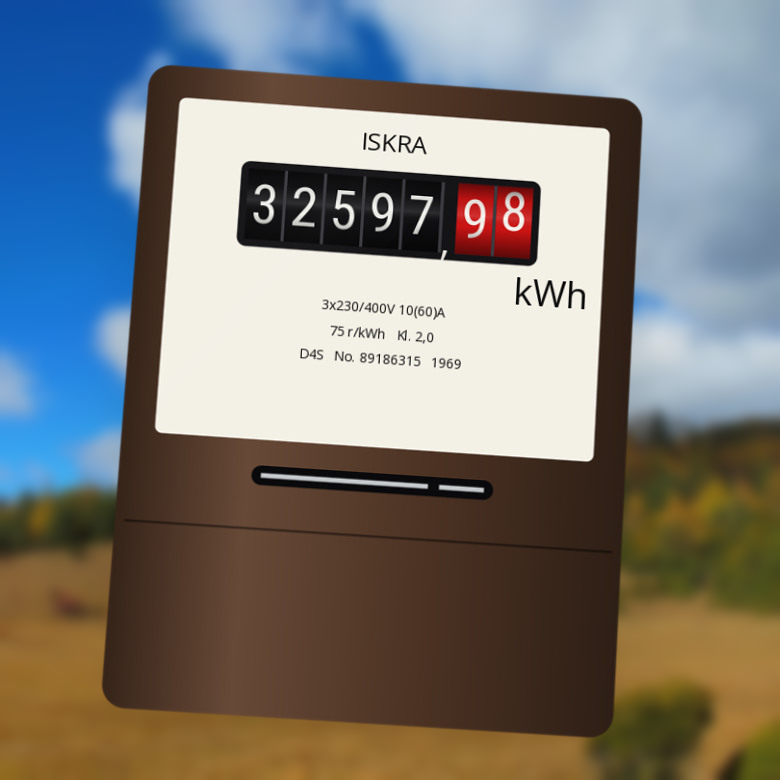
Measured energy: 32597.98 (kWh)
